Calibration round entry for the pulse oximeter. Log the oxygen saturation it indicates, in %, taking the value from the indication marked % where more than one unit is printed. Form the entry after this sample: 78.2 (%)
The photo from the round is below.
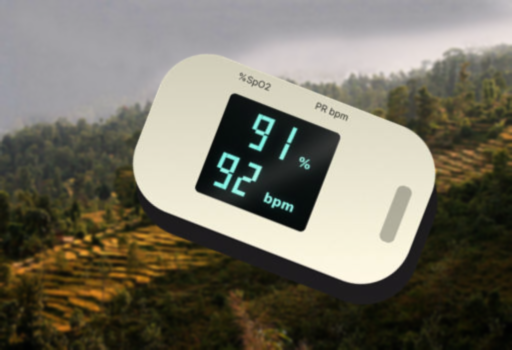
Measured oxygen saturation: 91 (%)
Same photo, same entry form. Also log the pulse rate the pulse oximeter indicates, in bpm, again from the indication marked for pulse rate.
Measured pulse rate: 92 (bpm)
